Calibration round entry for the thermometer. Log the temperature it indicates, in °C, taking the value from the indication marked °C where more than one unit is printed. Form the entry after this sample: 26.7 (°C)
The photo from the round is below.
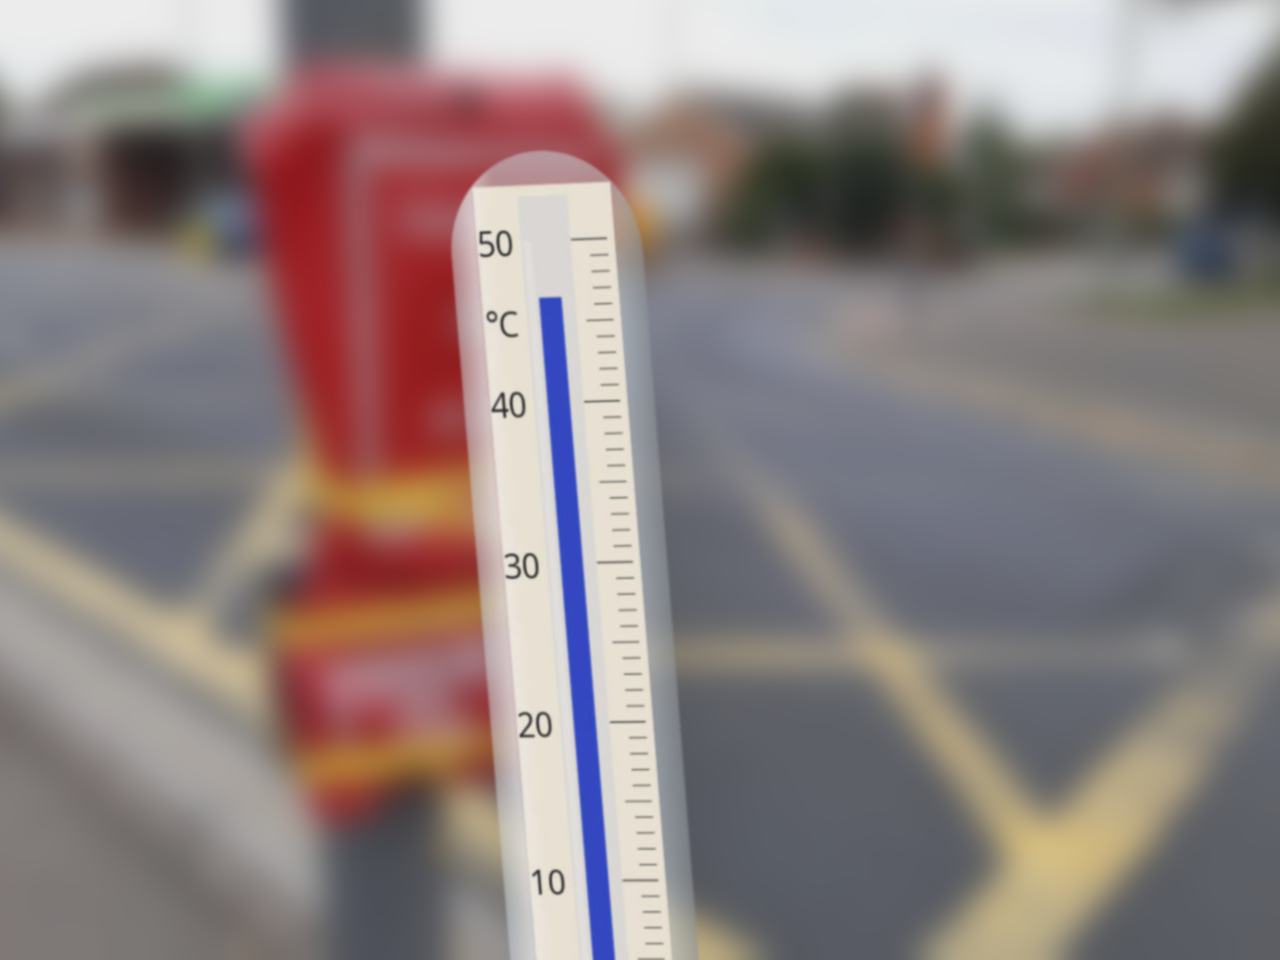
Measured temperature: 46.5 (°C)
